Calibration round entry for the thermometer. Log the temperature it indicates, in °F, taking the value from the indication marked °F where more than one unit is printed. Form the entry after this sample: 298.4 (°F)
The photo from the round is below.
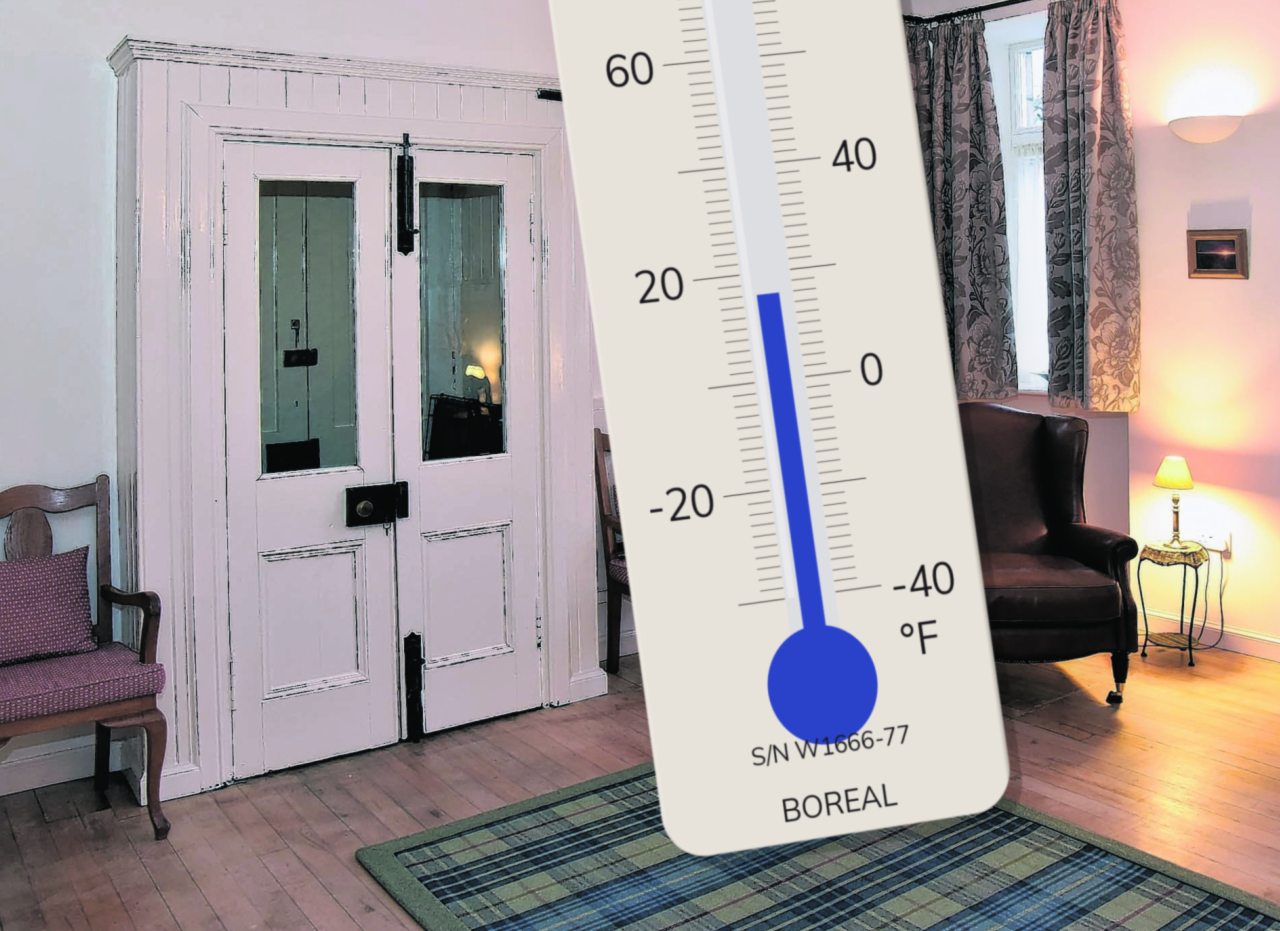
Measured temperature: 16 (°F)
